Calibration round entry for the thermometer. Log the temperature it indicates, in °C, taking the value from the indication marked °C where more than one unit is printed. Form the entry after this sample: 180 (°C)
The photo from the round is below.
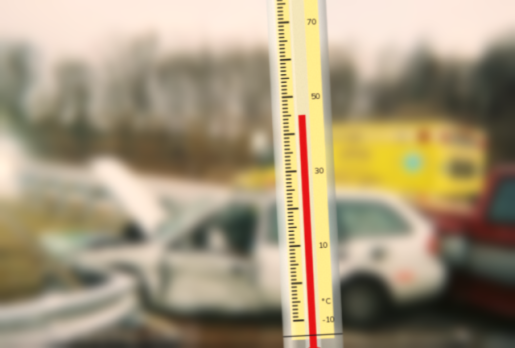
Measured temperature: 45 (°C)
